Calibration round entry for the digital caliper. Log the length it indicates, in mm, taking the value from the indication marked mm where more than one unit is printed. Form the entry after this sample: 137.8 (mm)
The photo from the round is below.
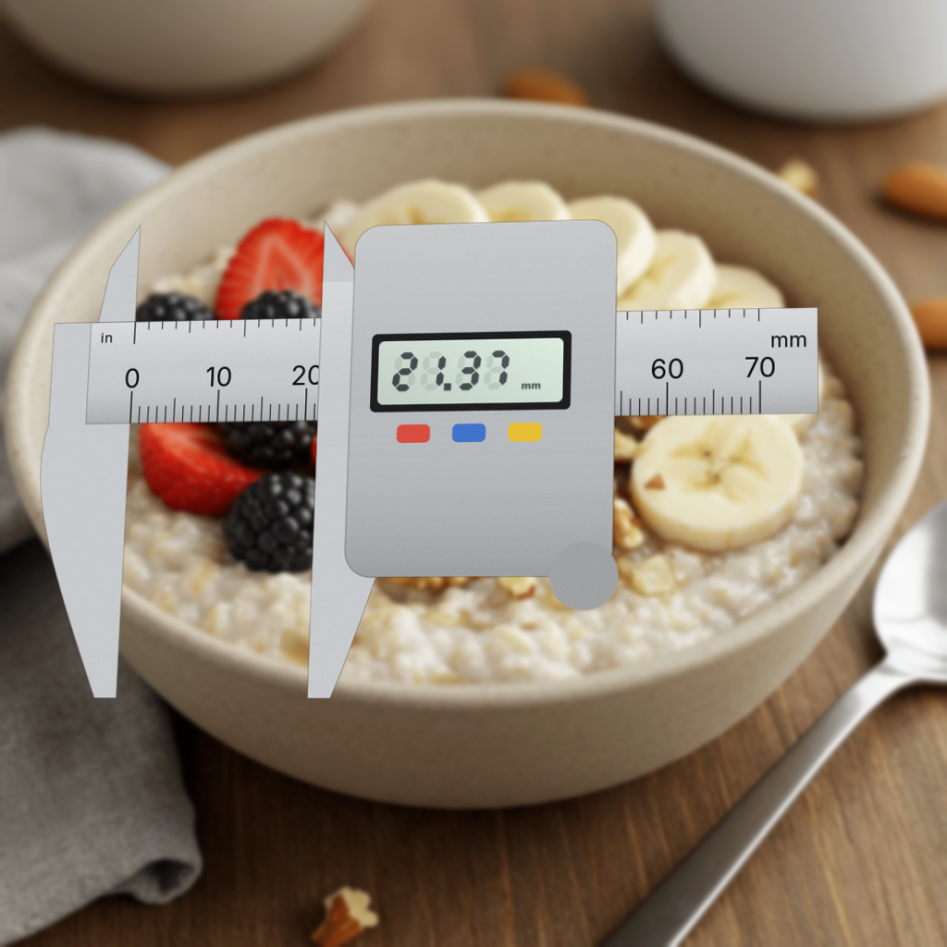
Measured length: 21.37 (mm)
